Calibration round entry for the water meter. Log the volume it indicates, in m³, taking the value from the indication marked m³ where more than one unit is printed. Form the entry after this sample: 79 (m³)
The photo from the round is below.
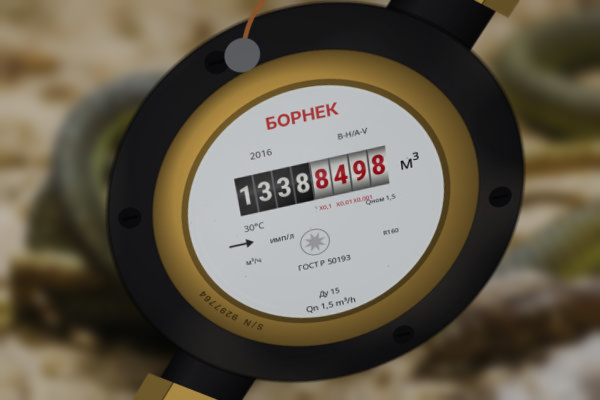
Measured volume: 1338.8498 (m³)
